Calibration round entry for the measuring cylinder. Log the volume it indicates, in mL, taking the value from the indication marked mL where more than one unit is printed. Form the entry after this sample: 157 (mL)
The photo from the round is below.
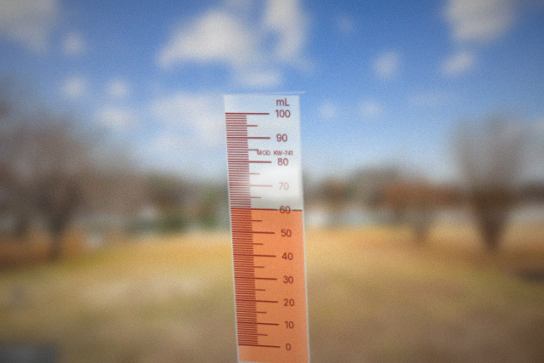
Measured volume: 60 (mL)
